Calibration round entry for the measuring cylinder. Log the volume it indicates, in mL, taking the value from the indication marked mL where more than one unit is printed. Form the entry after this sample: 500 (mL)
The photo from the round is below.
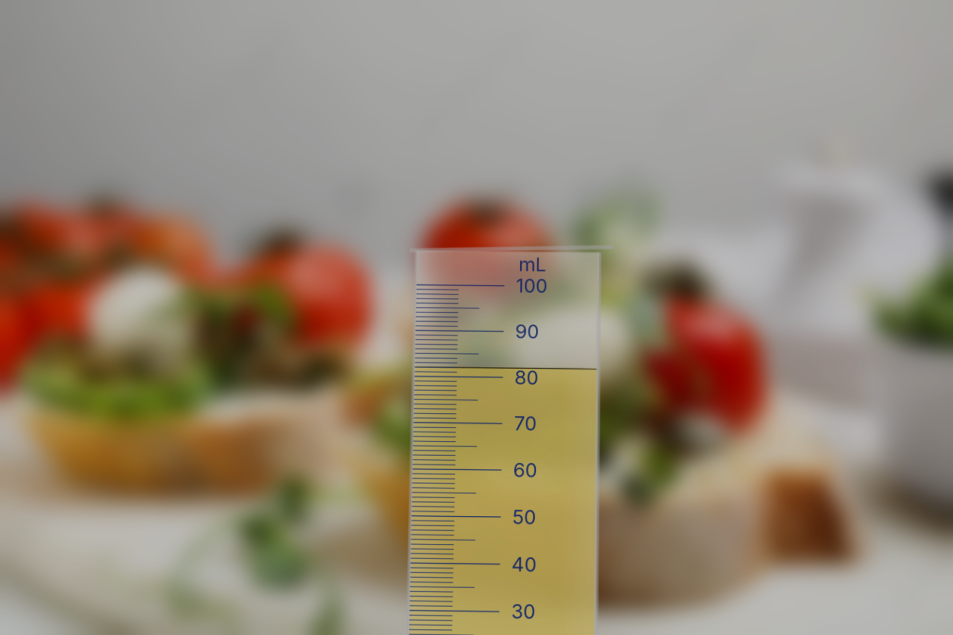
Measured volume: 82 (mL)
